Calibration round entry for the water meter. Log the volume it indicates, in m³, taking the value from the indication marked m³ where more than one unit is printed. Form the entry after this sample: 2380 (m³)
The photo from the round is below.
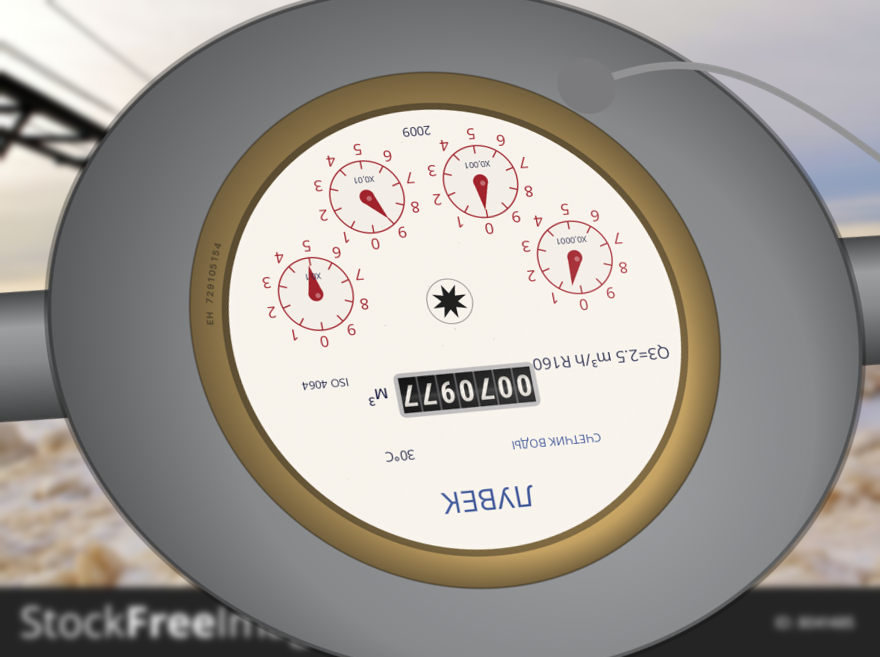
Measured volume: 70977.4900 (m³)
